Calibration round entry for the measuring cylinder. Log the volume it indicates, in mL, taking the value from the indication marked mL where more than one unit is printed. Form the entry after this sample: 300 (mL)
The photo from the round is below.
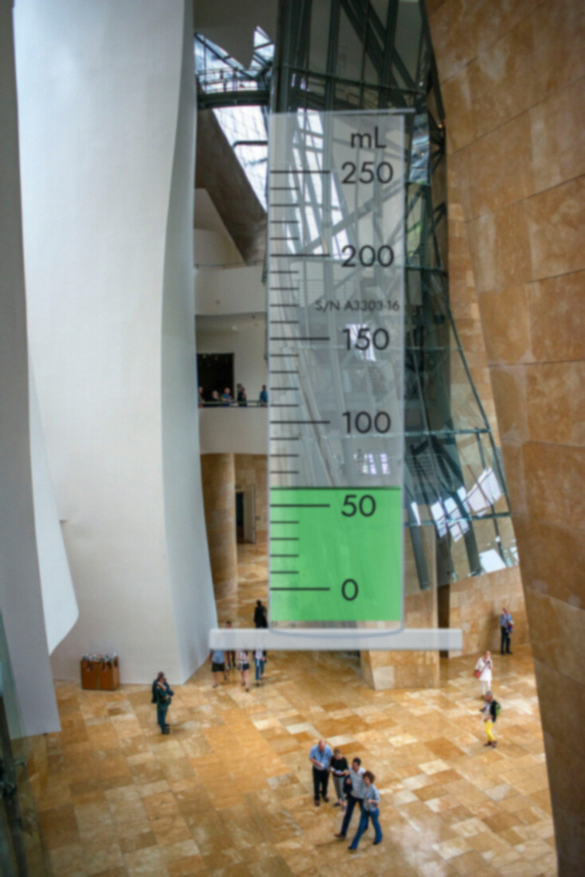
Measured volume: 60 (mL)
